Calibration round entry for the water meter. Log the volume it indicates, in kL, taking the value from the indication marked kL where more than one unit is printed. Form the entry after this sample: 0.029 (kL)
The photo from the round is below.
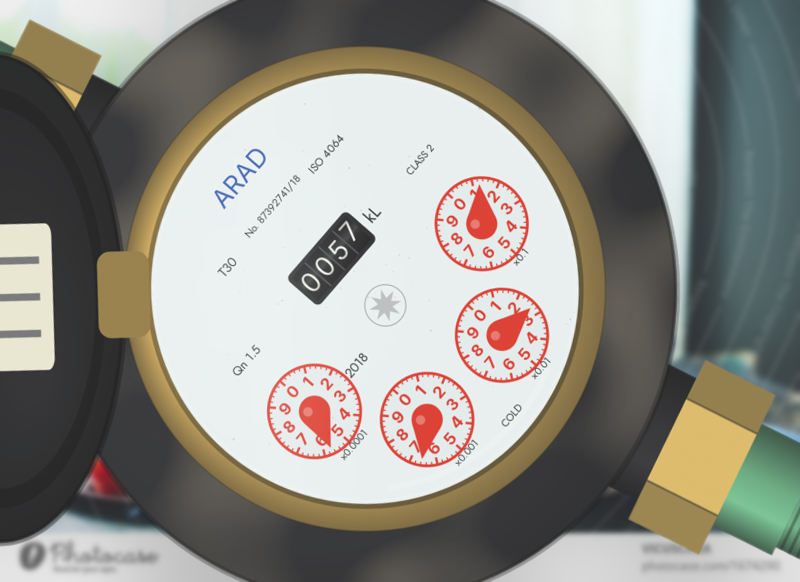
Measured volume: 57.1265 (kL)
